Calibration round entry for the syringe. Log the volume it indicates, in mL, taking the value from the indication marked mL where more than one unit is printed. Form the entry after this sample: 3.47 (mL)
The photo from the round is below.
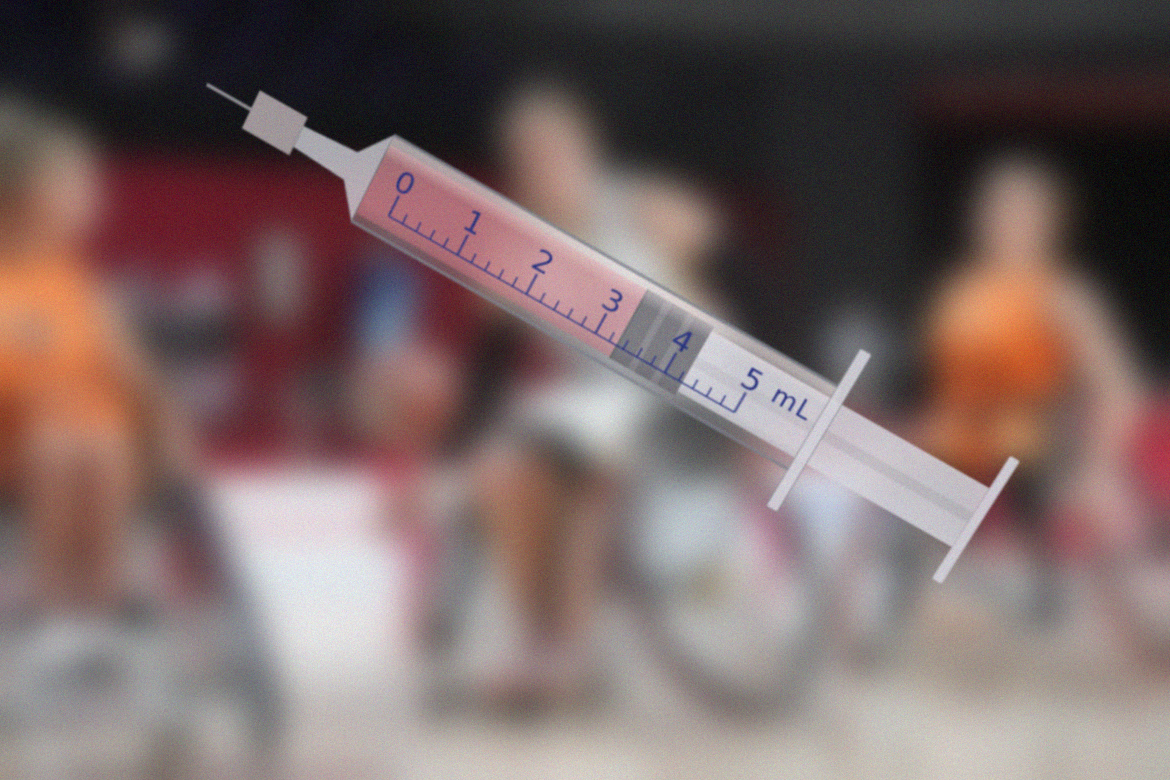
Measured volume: 3.3 (mL)
